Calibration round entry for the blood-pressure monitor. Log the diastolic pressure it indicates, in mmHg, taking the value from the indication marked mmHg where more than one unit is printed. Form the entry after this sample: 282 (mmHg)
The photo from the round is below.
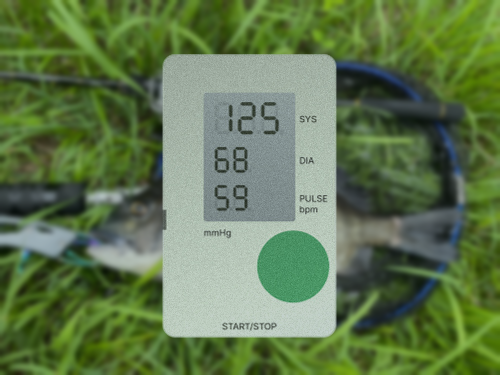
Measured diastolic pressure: 68 (mmHg)
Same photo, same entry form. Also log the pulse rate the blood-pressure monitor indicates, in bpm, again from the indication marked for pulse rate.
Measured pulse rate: 59 (bpm)
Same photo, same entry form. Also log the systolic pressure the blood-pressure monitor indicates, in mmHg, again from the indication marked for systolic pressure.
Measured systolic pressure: 125 (mmHg)
